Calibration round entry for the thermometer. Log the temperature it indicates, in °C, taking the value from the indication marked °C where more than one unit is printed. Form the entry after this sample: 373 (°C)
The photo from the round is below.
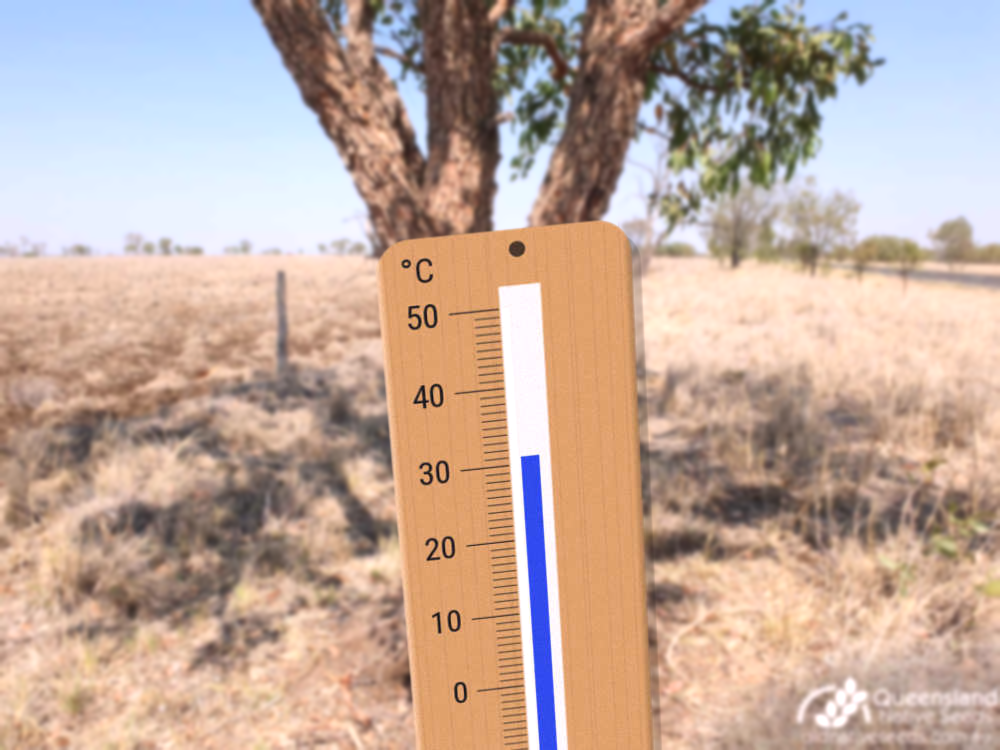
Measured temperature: 31 (°C)
